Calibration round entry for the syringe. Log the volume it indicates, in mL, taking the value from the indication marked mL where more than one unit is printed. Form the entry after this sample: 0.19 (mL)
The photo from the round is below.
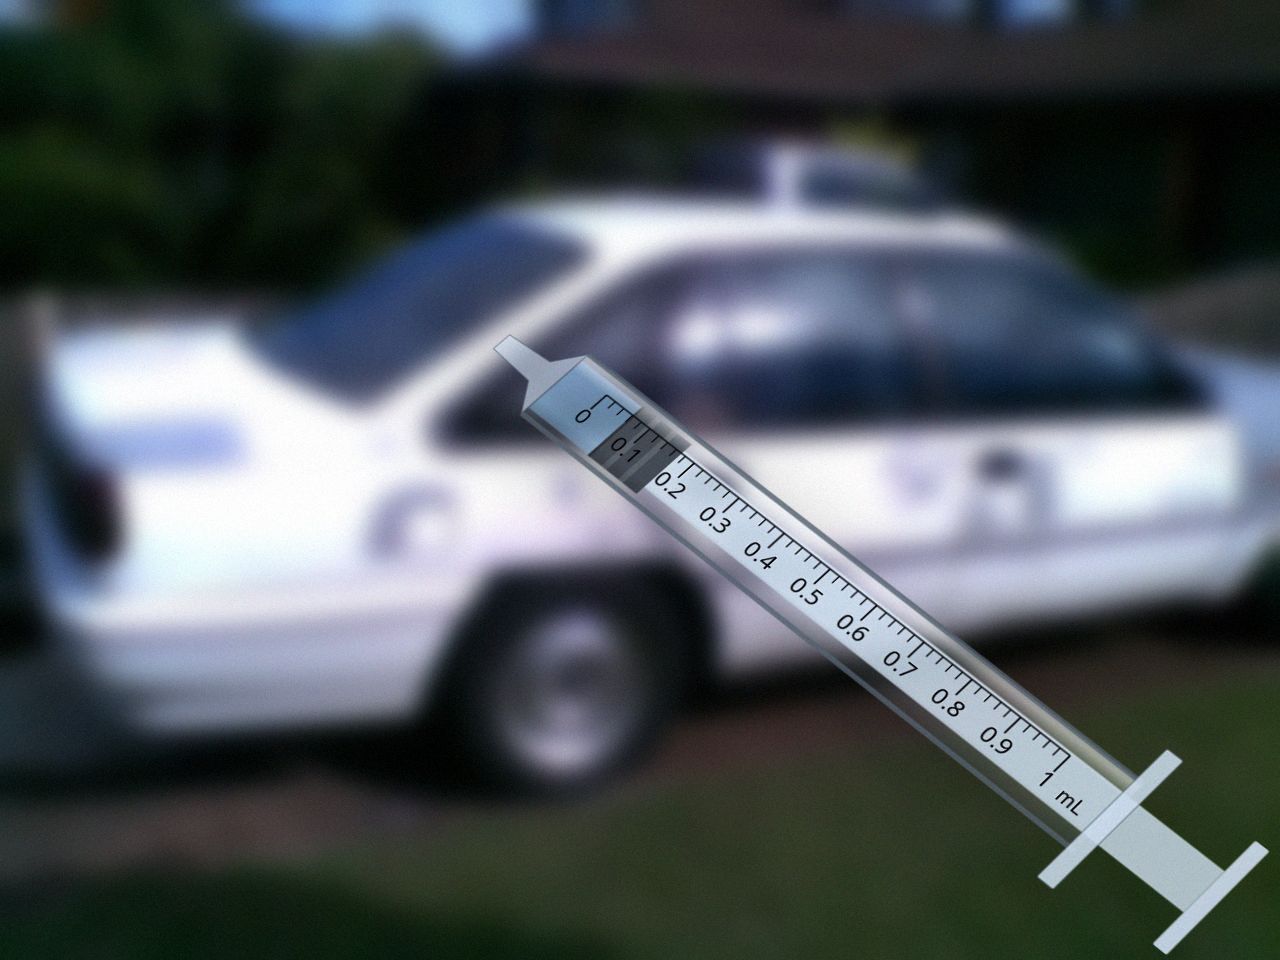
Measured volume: 0.06 (mL)
